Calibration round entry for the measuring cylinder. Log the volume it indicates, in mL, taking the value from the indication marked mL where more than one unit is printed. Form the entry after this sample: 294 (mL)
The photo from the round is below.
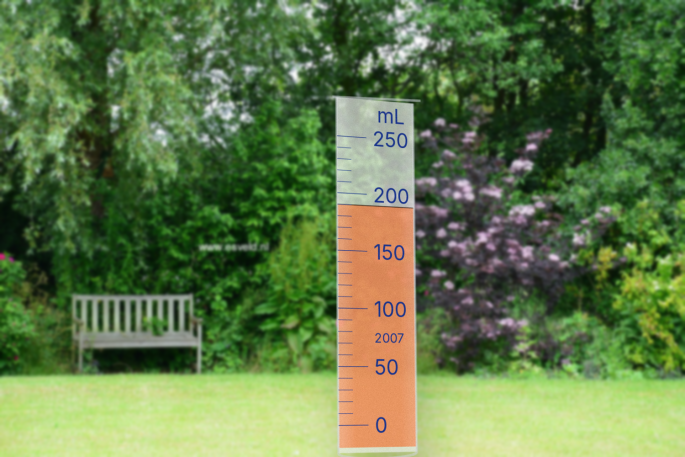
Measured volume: 190 (mL)
